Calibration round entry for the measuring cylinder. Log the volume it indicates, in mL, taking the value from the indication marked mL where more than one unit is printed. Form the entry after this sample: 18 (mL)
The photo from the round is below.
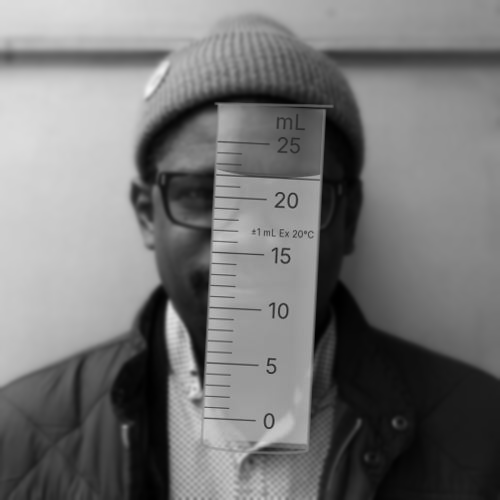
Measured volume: 22 (mL)
